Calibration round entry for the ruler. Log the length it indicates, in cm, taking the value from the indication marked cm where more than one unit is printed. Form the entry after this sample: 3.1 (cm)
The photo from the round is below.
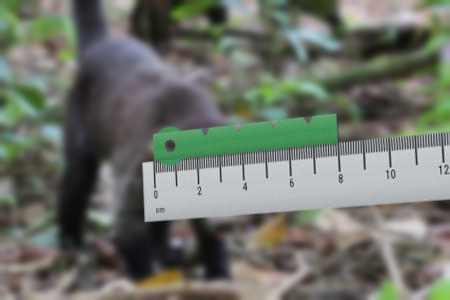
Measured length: 8 (cm)
